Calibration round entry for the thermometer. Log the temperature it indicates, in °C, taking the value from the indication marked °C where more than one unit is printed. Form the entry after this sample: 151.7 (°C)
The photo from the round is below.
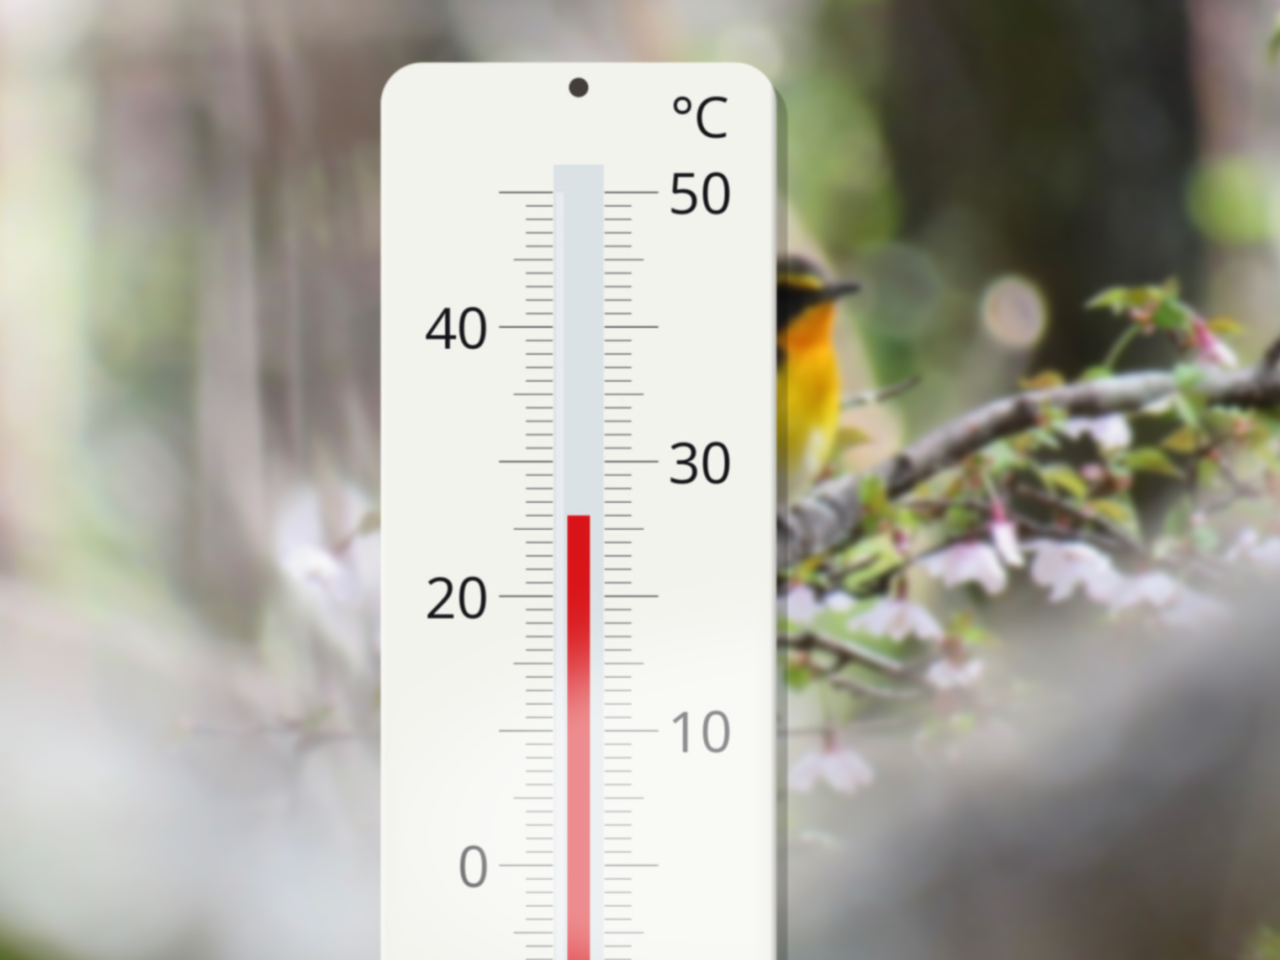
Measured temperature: 26 (°C)
